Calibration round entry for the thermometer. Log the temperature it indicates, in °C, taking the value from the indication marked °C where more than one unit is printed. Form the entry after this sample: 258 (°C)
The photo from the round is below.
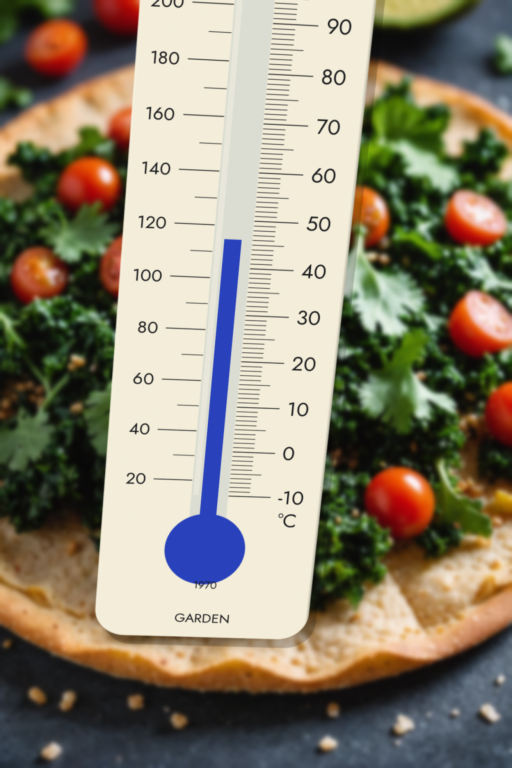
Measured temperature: 46 (°C)
